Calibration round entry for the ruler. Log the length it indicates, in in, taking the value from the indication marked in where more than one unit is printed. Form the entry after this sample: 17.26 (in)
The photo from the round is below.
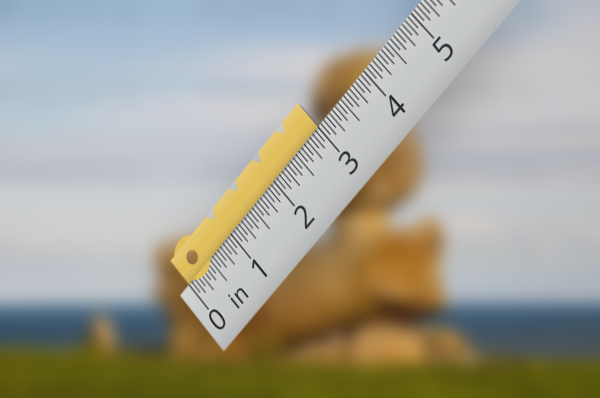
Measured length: 3 (in)
